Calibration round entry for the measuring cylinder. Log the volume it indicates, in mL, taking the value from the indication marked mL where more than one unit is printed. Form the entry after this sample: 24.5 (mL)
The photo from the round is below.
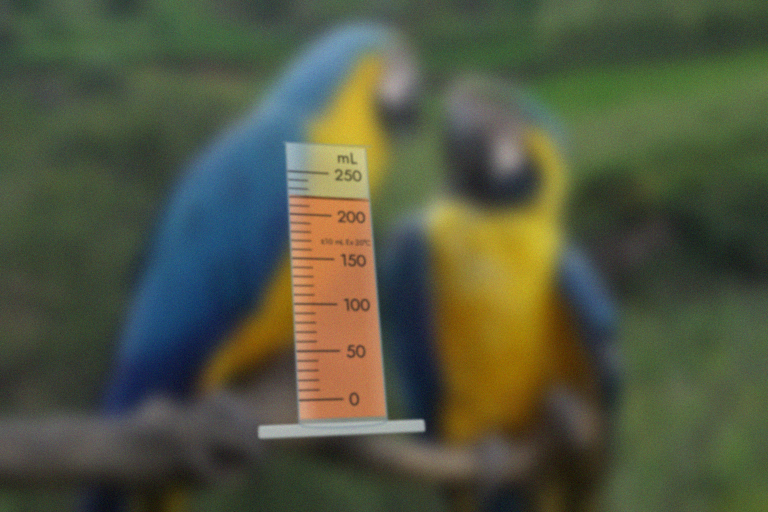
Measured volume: 220 (mL)
